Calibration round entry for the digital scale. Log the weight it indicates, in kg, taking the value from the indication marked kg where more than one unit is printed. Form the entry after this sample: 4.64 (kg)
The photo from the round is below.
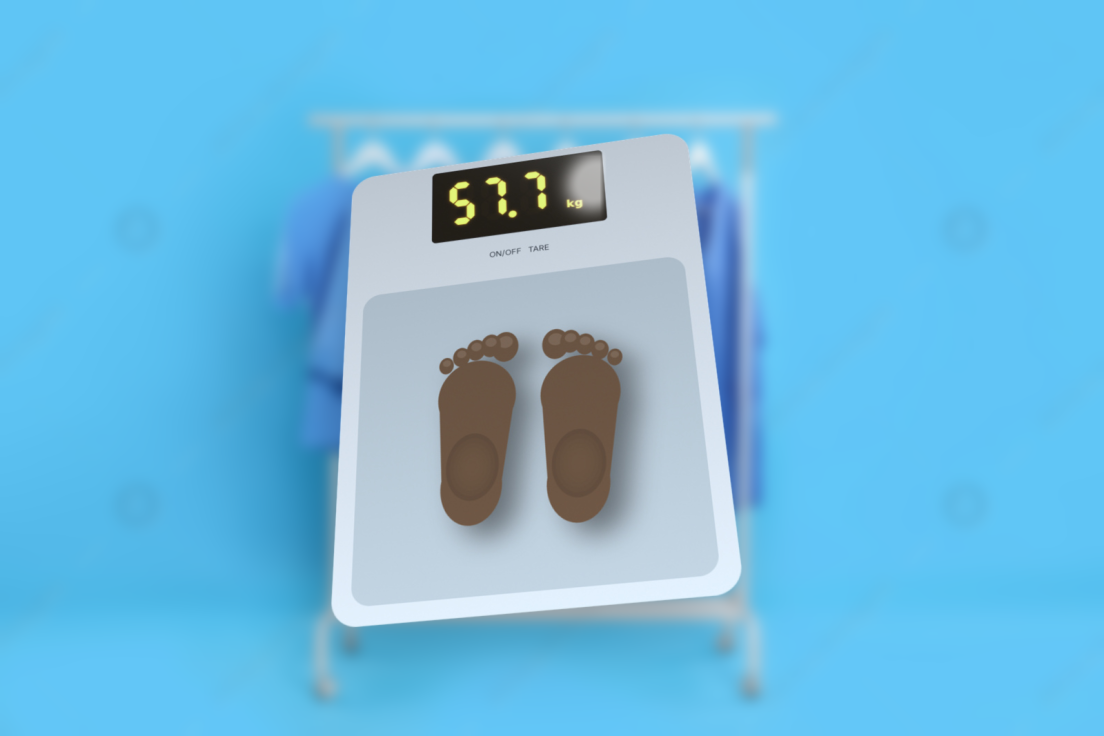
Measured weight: 57.7 (kg)
